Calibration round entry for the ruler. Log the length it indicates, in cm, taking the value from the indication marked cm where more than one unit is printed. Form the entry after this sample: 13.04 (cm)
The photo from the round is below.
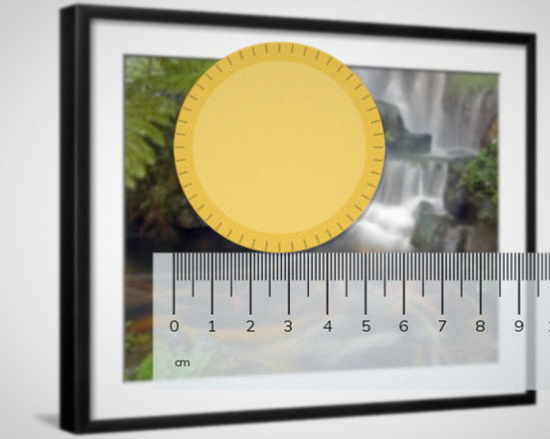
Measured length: 5.5 (cm)
